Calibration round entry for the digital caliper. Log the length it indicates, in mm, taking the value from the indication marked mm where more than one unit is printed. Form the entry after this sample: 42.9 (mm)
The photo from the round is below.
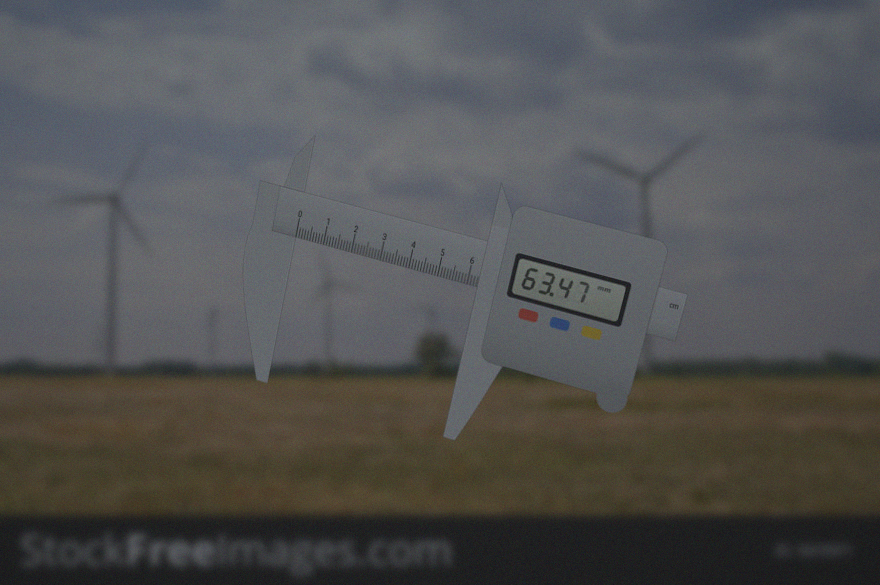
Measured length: 63.47 (mm)
